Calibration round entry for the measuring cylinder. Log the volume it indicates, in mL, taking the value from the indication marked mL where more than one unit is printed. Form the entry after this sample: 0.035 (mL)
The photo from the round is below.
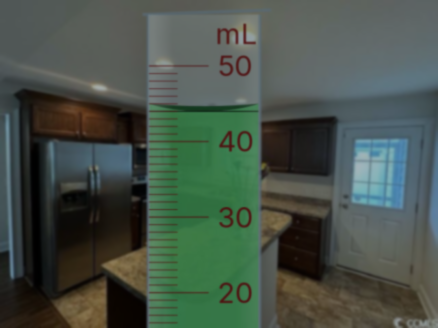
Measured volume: 44 (mL)
